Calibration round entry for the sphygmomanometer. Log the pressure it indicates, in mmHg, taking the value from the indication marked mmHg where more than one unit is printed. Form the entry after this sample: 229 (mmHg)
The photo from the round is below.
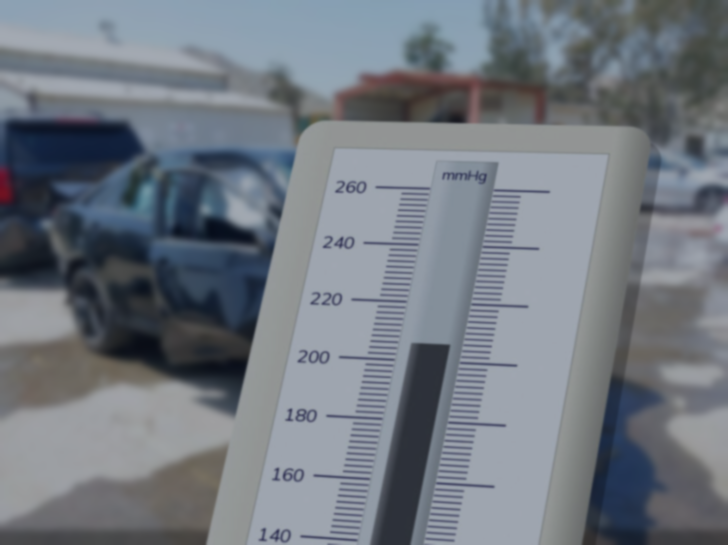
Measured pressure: 206 (mmHg)
